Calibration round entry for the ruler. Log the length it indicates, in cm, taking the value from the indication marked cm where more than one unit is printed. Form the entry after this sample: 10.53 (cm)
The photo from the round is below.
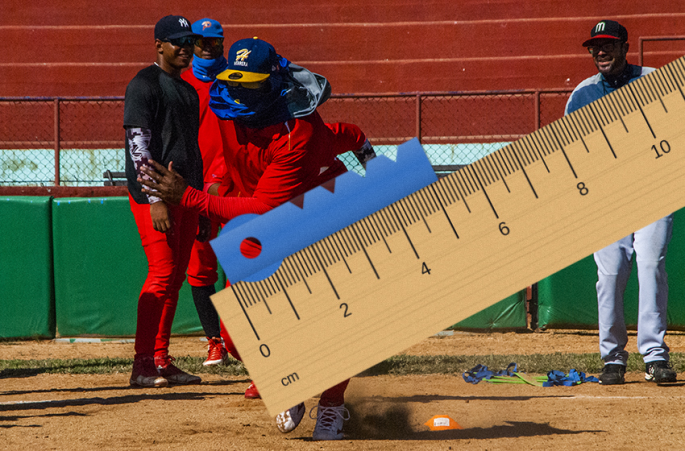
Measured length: 5.2 (cm)
